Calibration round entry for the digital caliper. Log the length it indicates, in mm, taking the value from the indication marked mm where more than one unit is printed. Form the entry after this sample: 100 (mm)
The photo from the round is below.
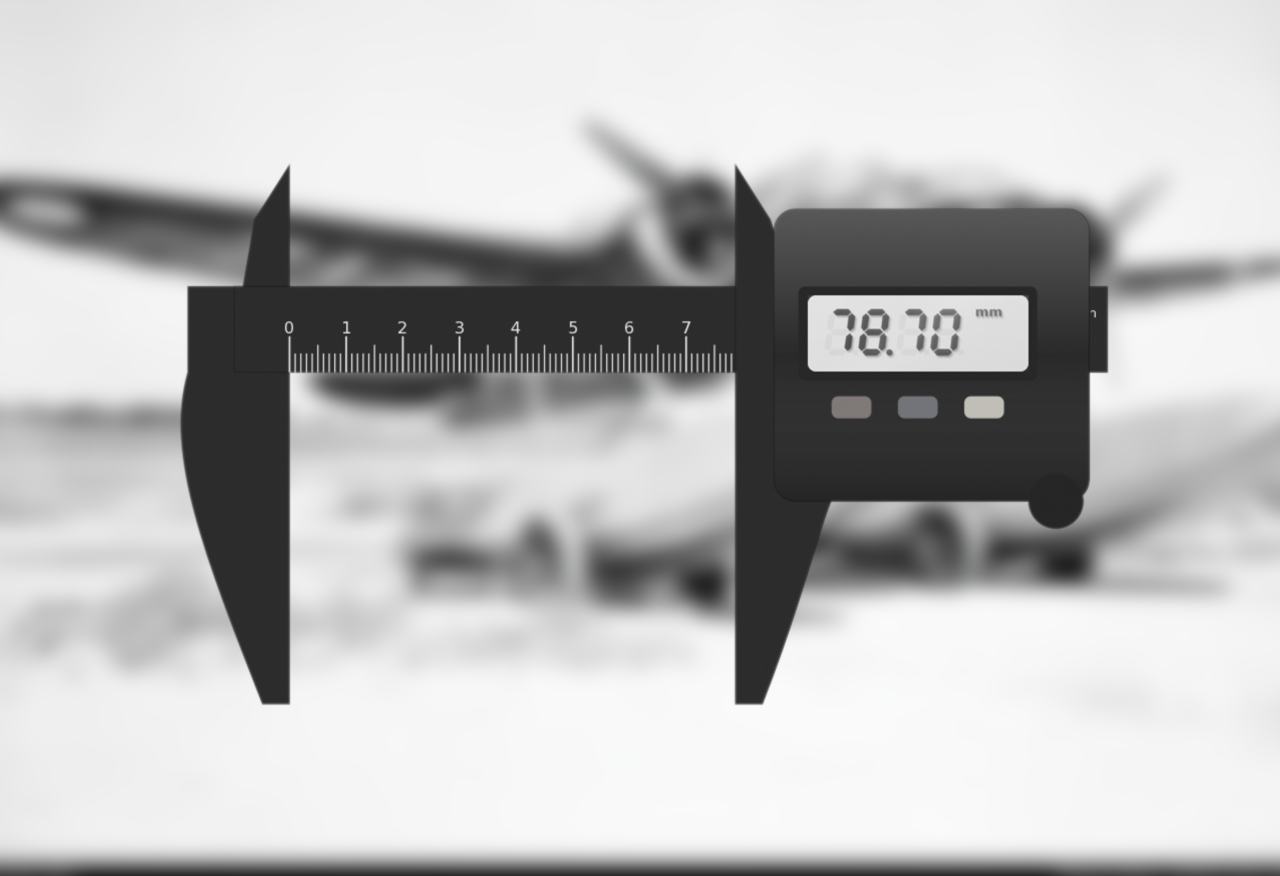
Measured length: 78.70 (mm)
